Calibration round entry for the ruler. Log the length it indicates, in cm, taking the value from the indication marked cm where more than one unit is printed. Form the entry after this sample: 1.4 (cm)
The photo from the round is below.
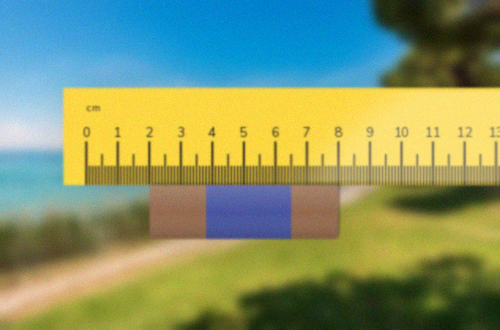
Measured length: 6 (cm)
